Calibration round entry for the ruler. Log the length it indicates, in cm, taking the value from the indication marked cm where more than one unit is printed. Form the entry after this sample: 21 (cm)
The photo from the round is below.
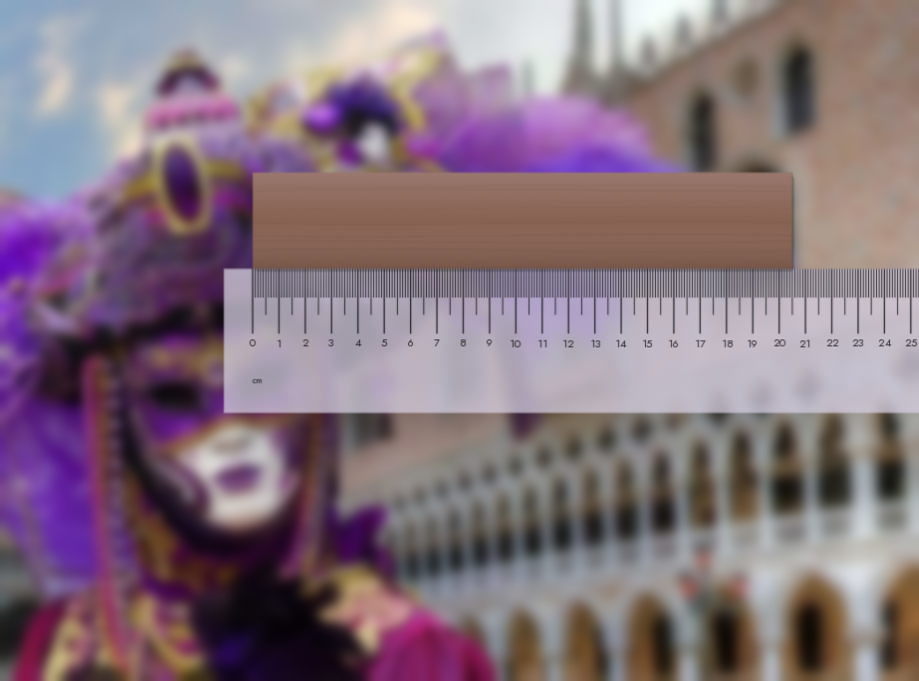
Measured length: 20.5 (cm)
